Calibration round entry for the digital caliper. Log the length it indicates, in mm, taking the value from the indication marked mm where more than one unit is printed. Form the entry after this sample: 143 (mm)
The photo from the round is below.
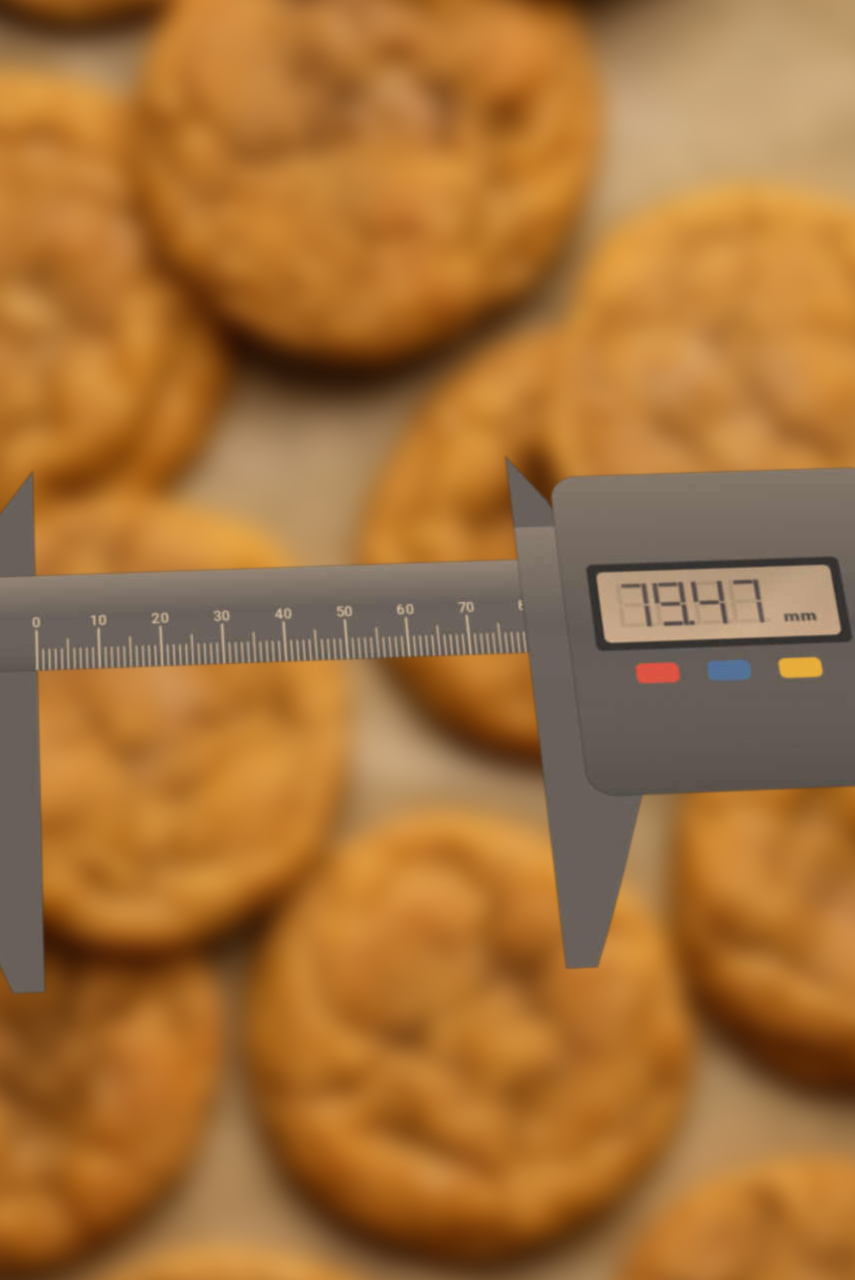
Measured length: 79.47 (mm)
